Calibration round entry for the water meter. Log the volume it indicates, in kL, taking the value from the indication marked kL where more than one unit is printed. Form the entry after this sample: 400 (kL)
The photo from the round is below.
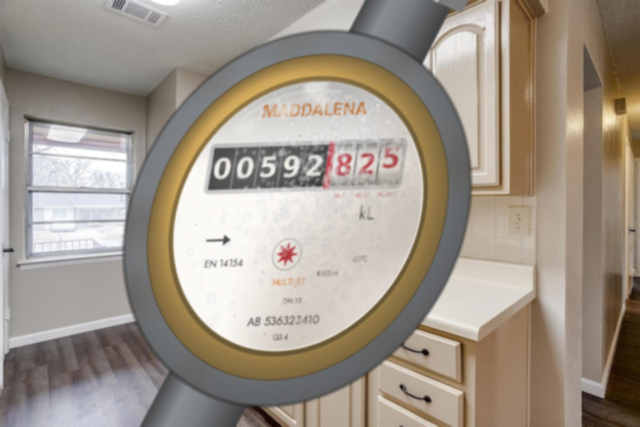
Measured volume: 592.825 (kL)
